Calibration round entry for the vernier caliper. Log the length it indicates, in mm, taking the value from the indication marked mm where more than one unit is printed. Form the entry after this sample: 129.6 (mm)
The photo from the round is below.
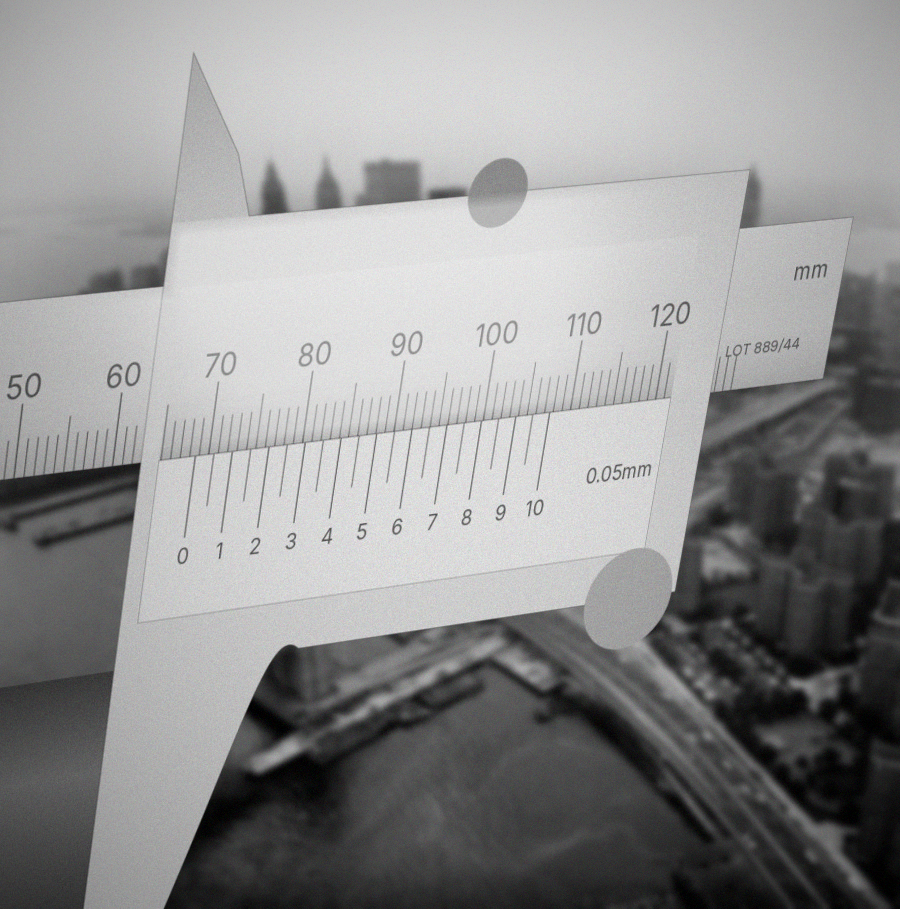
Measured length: 68.6 (mm)
